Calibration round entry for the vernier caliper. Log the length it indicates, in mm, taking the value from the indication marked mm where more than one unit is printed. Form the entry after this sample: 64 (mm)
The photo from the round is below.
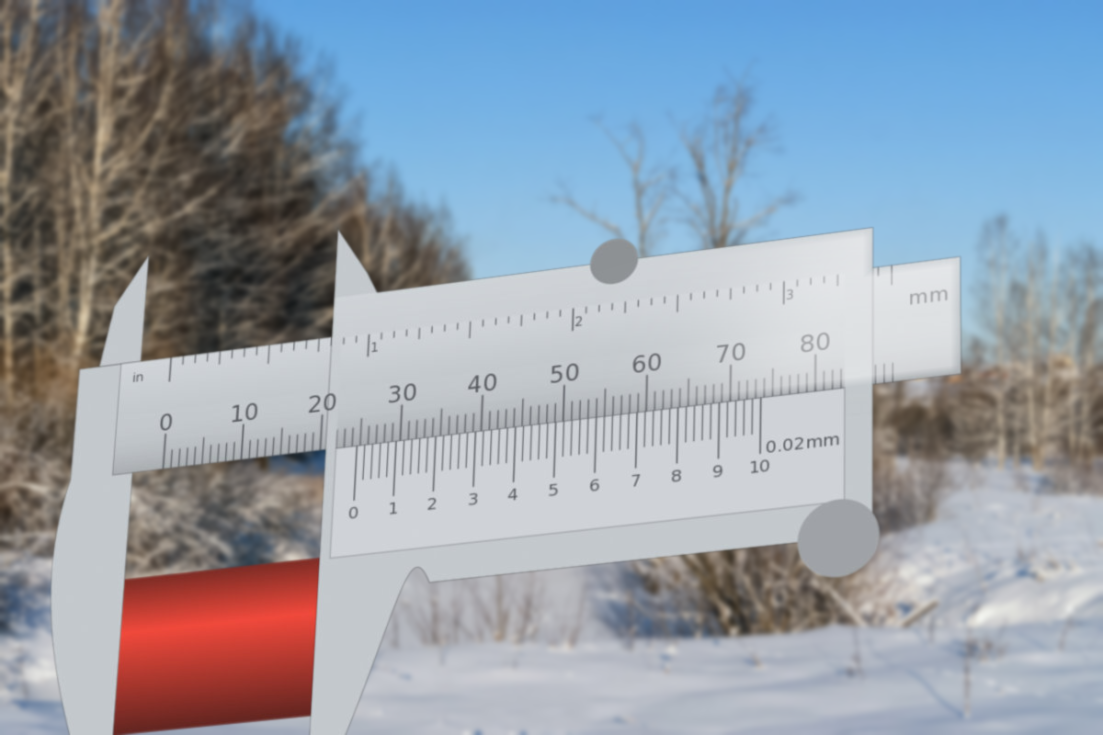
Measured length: 24.6 (mm)
